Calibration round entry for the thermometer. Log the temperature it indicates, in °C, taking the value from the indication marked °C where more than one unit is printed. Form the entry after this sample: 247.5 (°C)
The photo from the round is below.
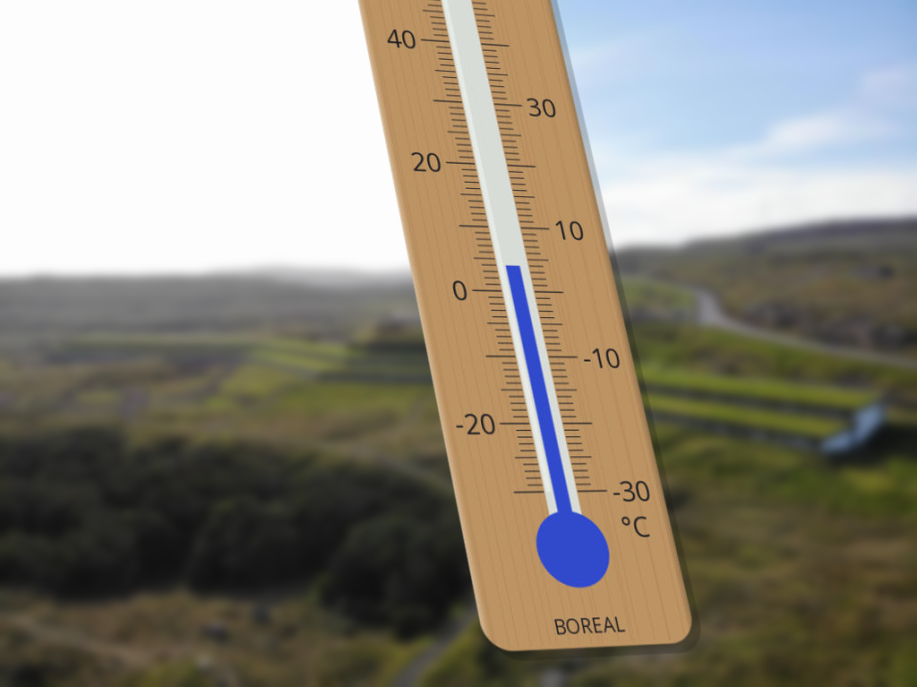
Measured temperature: 4 (°C)
